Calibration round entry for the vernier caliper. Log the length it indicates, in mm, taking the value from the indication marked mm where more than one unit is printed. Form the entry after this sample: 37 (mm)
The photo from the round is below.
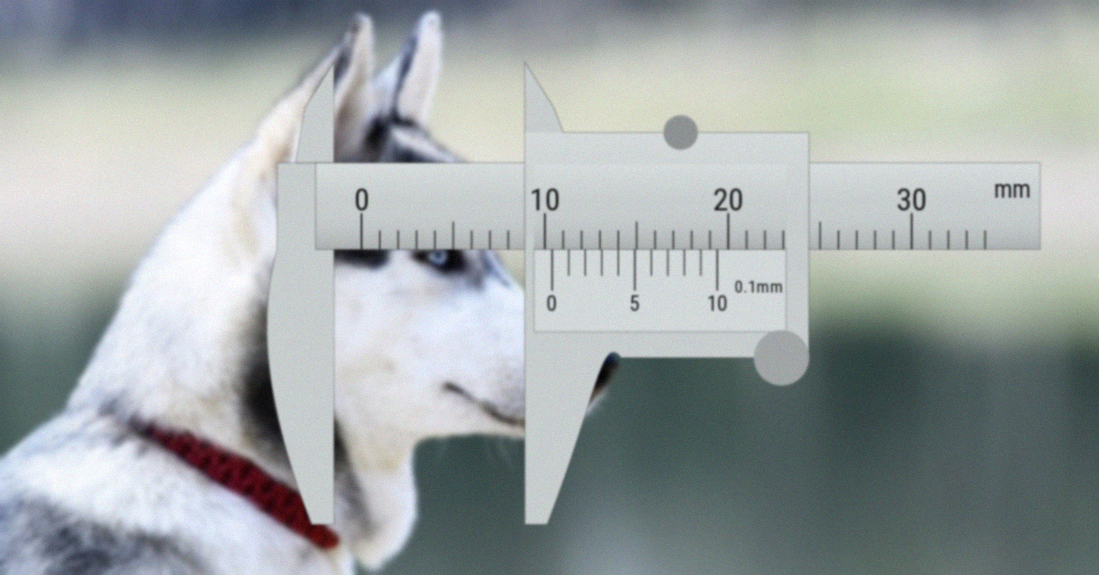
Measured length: 10.4 (mm)
